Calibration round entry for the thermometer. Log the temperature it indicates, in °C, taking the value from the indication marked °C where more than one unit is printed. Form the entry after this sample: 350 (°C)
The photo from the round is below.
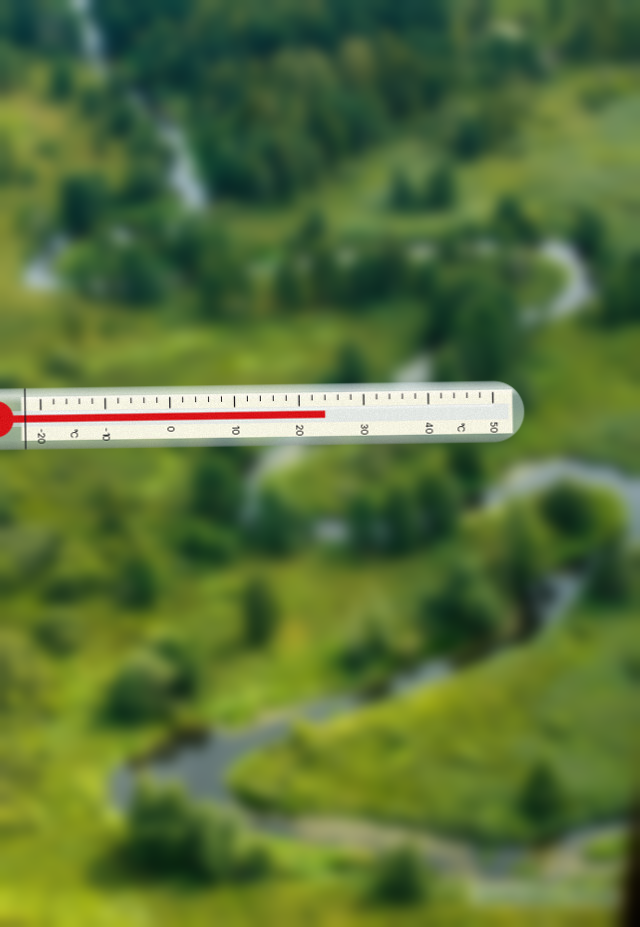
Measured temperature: 24 (°C)
